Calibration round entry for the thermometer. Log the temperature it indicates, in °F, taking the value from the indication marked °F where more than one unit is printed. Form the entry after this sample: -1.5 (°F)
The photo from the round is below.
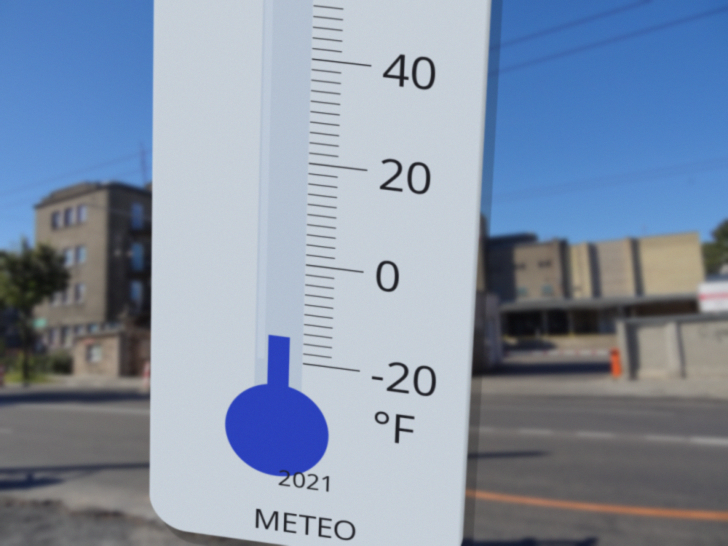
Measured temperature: -15 (°F)
